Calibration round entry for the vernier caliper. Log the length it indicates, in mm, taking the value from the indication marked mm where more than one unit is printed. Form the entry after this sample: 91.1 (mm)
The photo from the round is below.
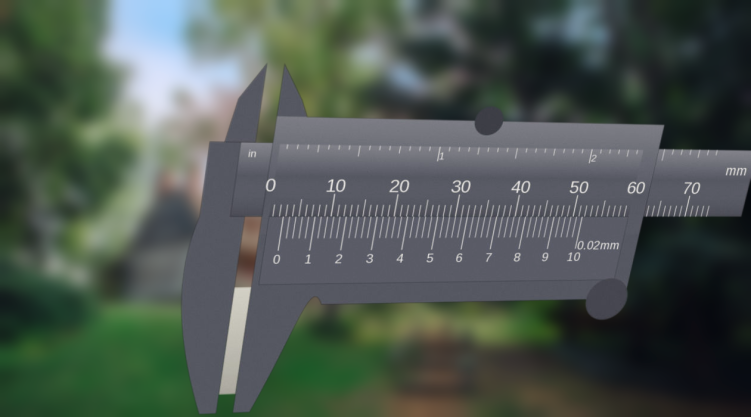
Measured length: 2.6 (mm)
